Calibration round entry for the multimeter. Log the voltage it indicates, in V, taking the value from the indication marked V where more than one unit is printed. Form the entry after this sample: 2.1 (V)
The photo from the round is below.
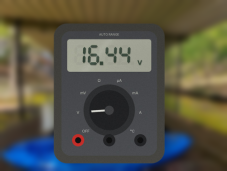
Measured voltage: 16.44 (V)
